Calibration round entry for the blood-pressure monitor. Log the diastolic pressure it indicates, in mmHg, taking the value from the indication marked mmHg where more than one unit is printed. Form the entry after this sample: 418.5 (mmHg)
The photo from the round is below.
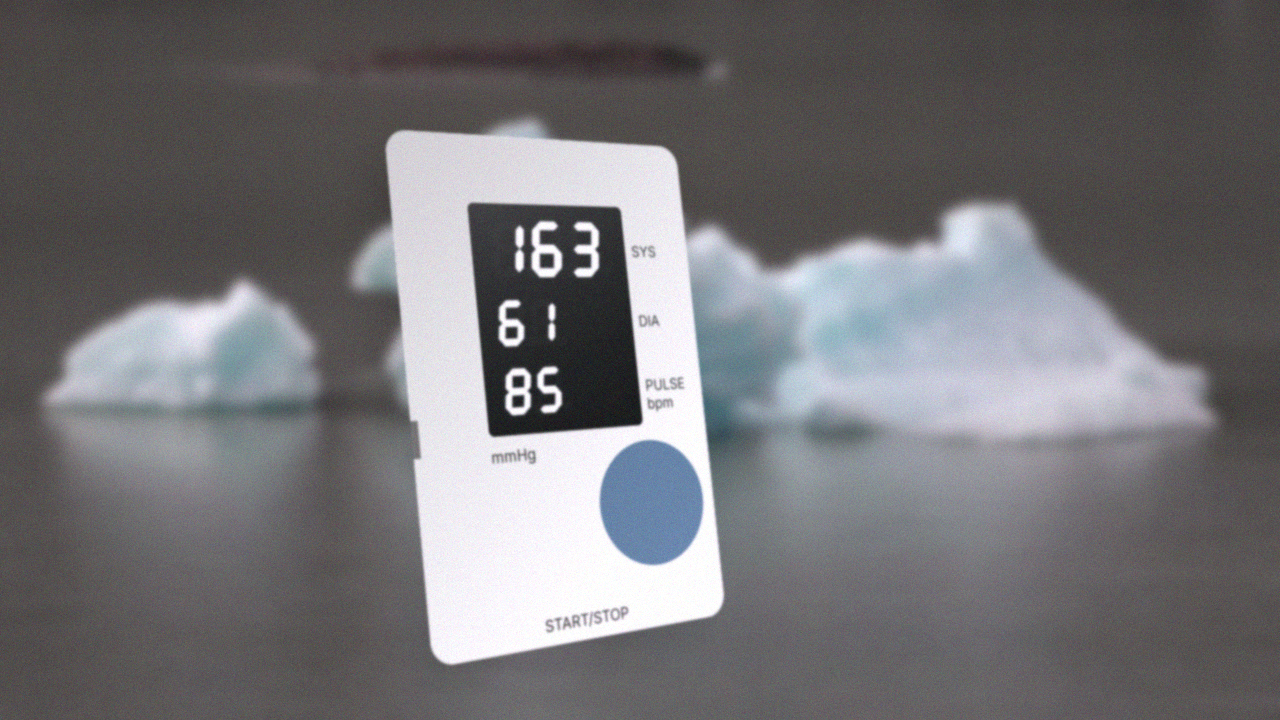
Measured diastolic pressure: 61 (mmHg)
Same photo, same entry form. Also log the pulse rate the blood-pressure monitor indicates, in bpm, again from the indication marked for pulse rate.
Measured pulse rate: 85 (bpm)
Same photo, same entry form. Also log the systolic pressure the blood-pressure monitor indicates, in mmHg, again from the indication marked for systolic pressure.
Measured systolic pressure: 163 (mmHg)
